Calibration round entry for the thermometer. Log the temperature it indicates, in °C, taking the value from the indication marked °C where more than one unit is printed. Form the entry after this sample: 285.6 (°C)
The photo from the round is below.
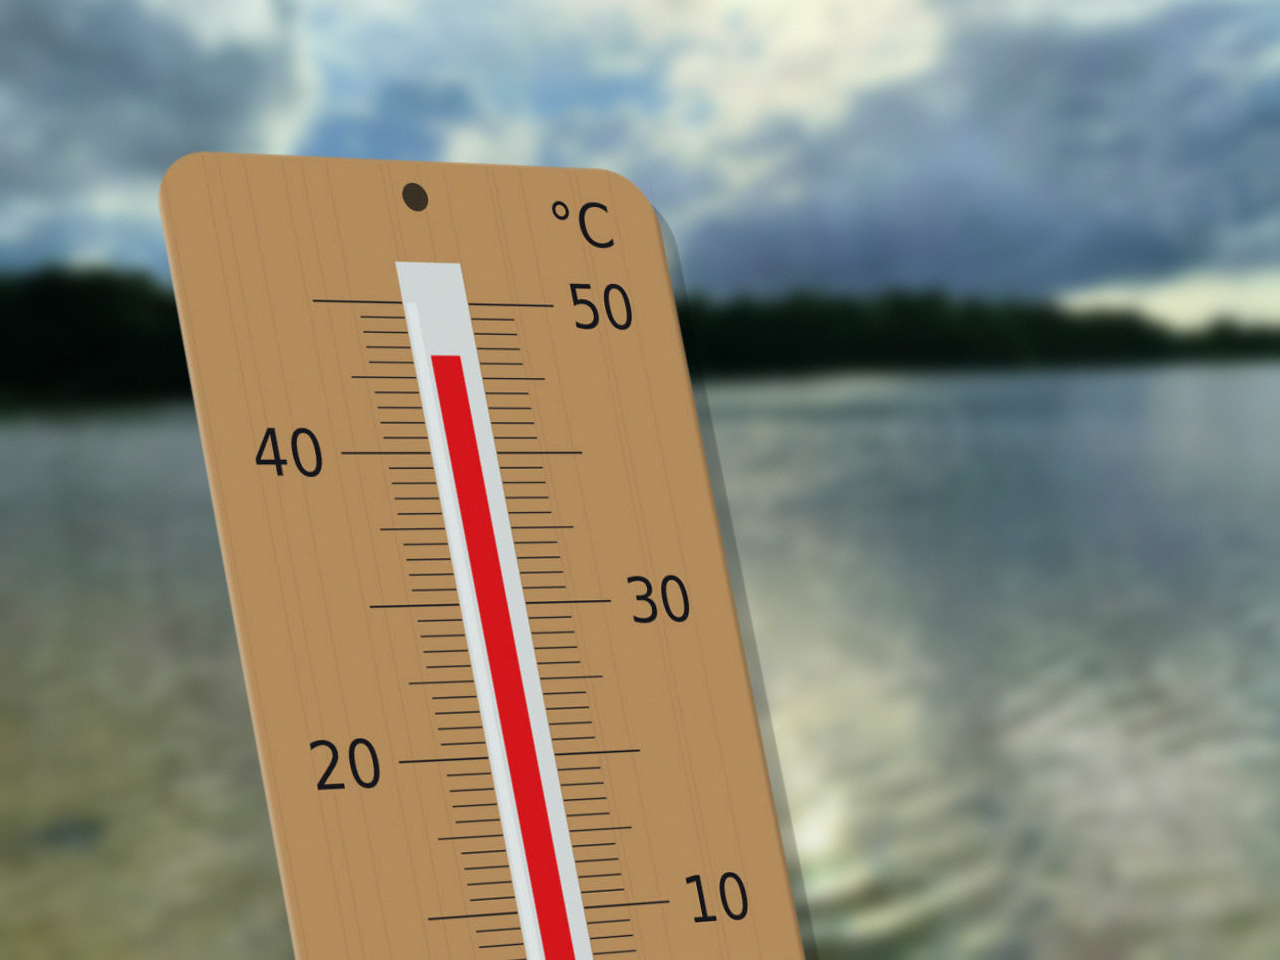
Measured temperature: 46.5 (°C)
